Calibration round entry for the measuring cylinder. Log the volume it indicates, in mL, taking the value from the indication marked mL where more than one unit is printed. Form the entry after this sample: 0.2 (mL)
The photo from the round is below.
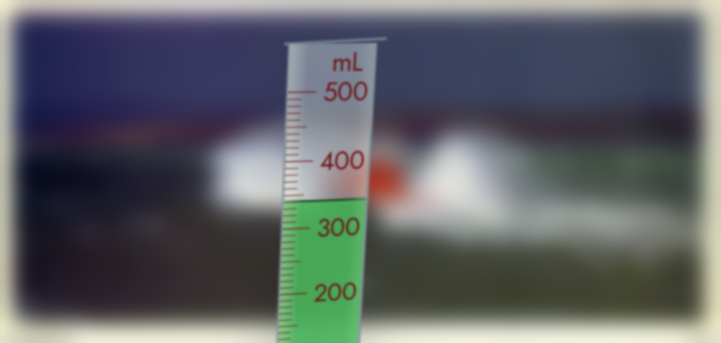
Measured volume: 340 (mL)
